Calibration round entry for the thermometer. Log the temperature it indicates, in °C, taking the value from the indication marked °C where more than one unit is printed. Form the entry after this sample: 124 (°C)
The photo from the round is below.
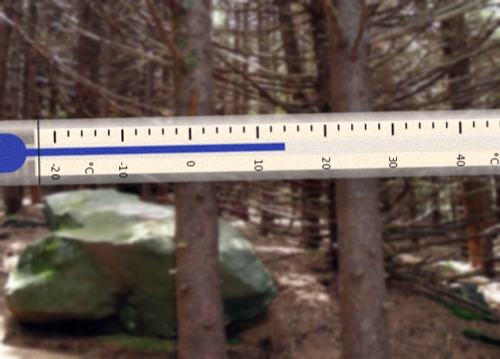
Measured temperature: 14 (°C)
